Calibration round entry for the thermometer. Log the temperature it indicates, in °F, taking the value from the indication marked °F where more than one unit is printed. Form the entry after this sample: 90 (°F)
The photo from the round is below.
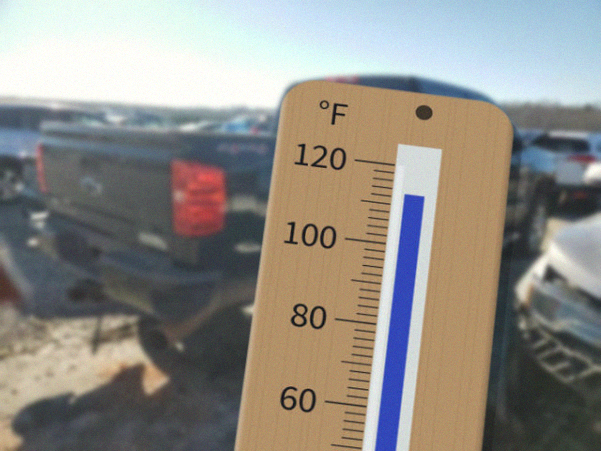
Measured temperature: 113 (°F)
